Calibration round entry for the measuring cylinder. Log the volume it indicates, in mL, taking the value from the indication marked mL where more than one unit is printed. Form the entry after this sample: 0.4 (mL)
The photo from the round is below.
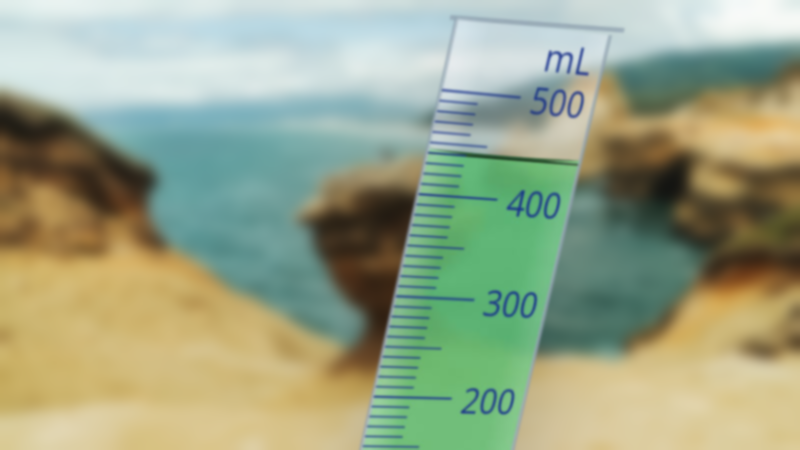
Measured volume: 440 (mL)
